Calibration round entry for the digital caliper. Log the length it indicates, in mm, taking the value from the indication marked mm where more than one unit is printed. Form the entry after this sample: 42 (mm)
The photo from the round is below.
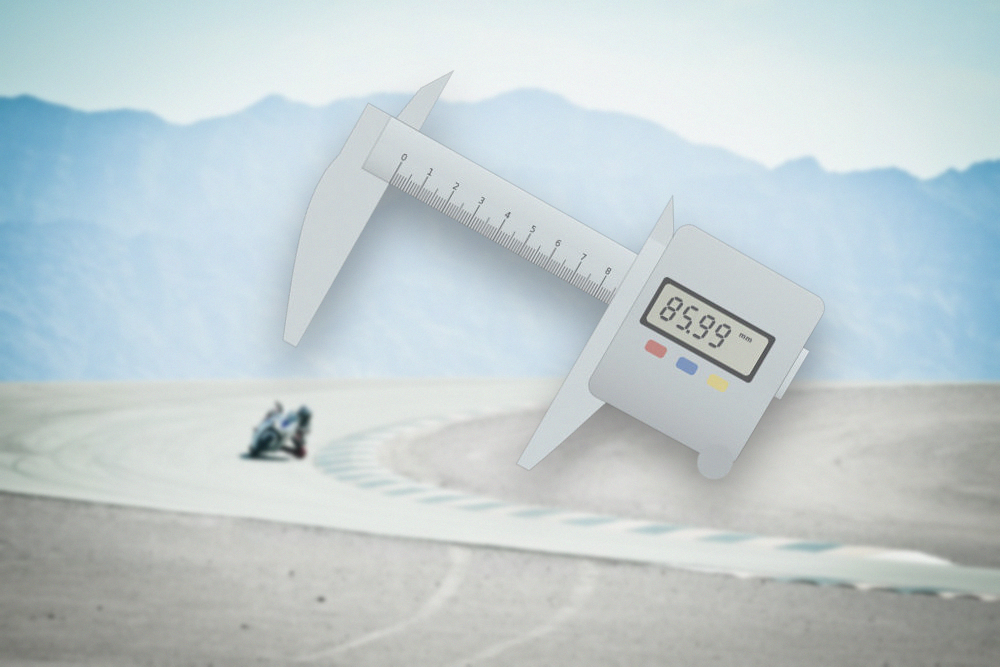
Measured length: 85.99 (mm)
